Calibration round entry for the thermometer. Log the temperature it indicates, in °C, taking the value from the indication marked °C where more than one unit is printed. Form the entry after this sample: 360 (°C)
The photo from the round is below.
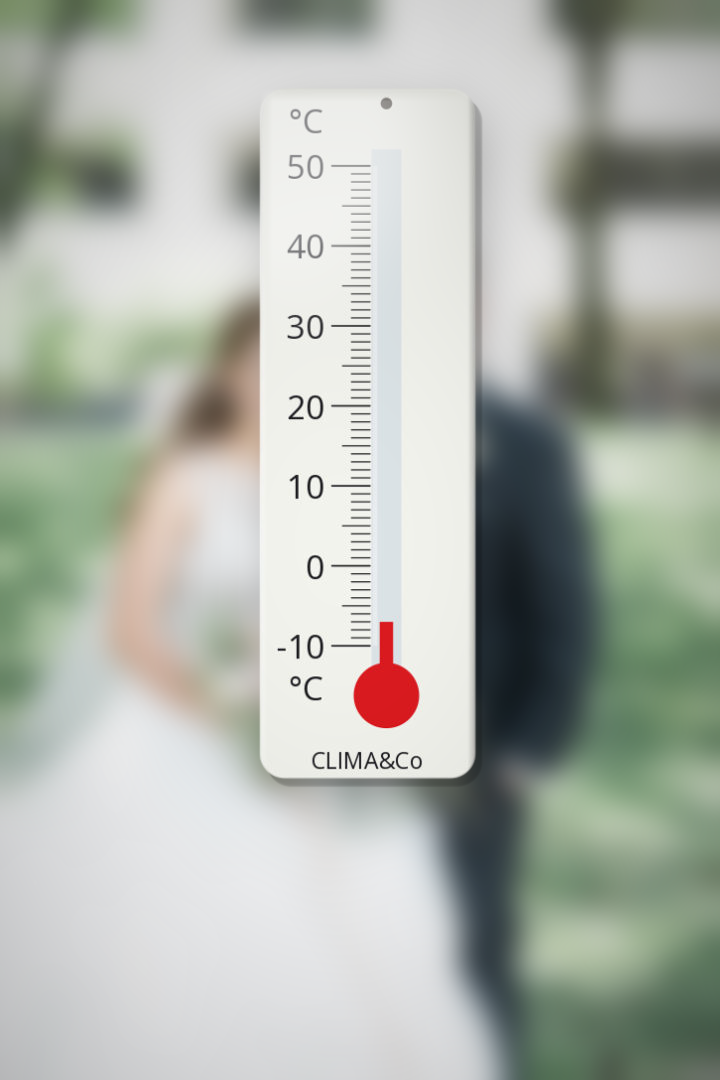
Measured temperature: -7 (°C)
